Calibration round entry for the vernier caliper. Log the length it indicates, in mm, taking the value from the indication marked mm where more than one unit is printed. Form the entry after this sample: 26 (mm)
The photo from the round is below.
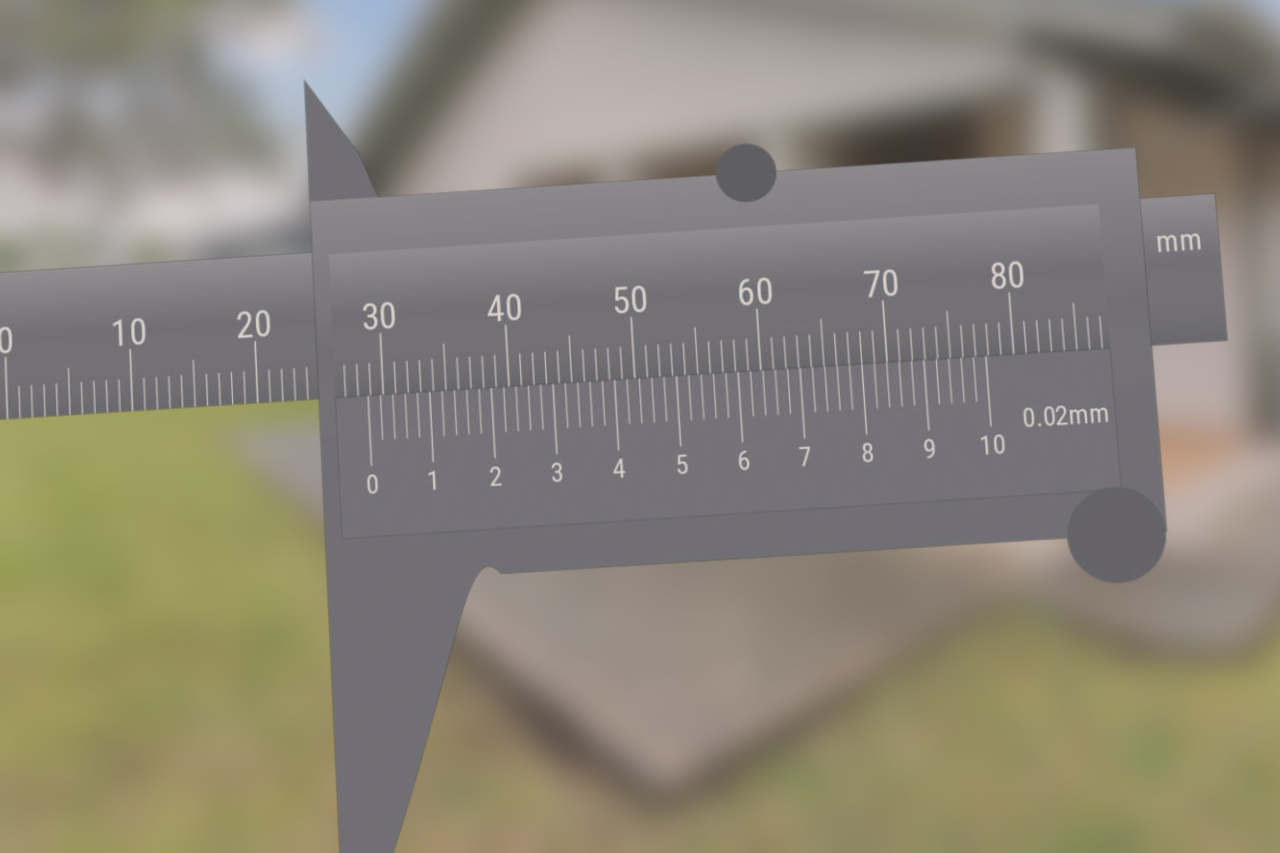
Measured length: 28.8 (mm)
